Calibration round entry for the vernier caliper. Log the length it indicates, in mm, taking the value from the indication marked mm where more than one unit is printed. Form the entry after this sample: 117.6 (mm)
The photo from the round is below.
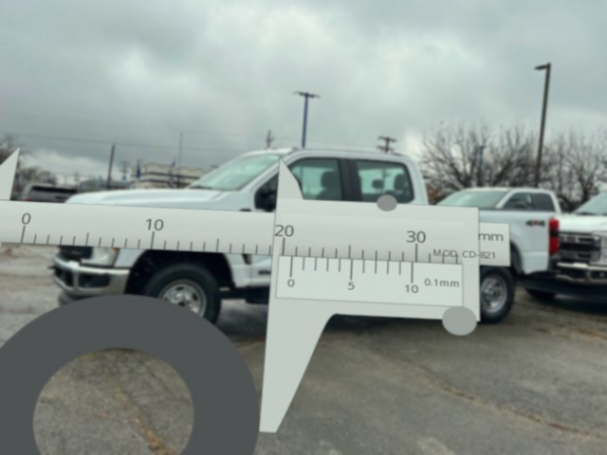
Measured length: 20.7 (mm)
